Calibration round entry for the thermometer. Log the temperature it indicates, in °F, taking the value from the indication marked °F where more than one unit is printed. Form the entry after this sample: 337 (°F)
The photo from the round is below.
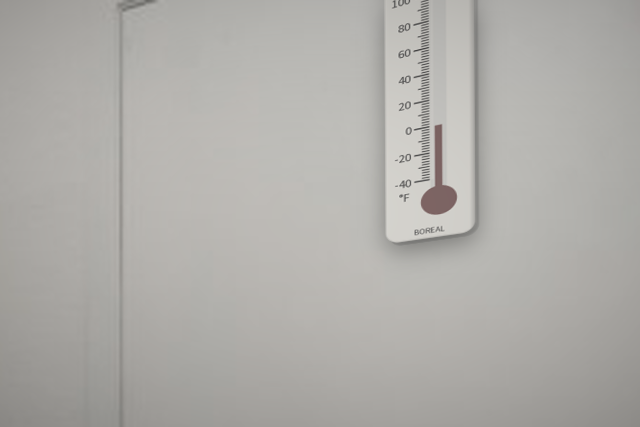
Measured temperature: 0 (°F)
